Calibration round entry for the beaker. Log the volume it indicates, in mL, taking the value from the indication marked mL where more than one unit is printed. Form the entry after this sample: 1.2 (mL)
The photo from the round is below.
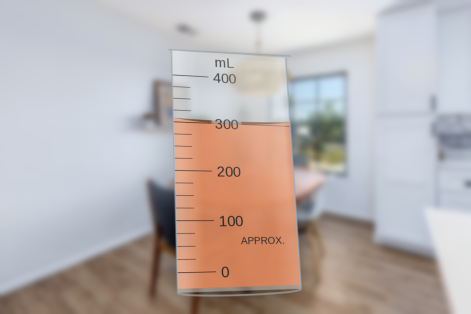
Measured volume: 300 (mL)
